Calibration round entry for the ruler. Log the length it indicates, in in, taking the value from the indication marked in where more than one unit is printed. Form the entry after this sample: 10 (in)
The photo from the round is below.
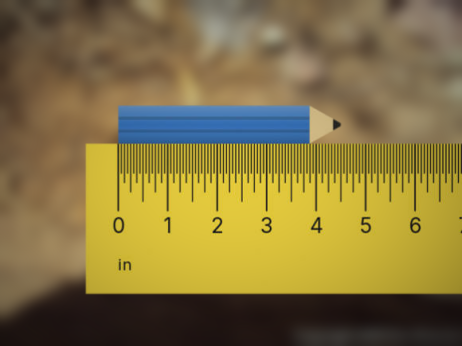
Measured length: 4.5 (in)
